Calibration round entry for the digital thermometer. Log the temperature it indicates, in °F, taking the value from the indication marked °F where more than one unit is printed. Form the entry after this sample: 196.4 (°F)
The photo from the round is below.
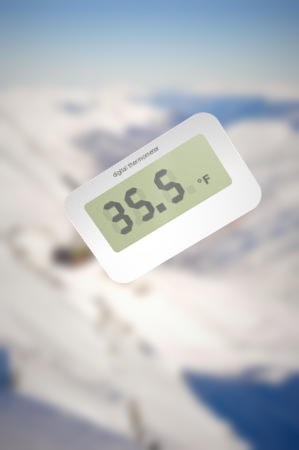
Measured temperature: 35.5 (°F)
